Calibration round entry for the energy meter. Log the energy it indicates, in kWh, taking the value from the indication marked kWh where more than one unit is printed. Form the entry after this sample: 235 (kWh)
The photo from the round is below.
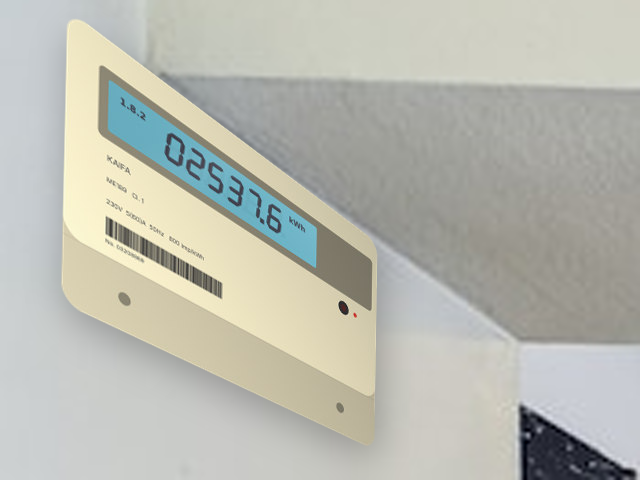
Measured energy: 2537.6 (kWh)
